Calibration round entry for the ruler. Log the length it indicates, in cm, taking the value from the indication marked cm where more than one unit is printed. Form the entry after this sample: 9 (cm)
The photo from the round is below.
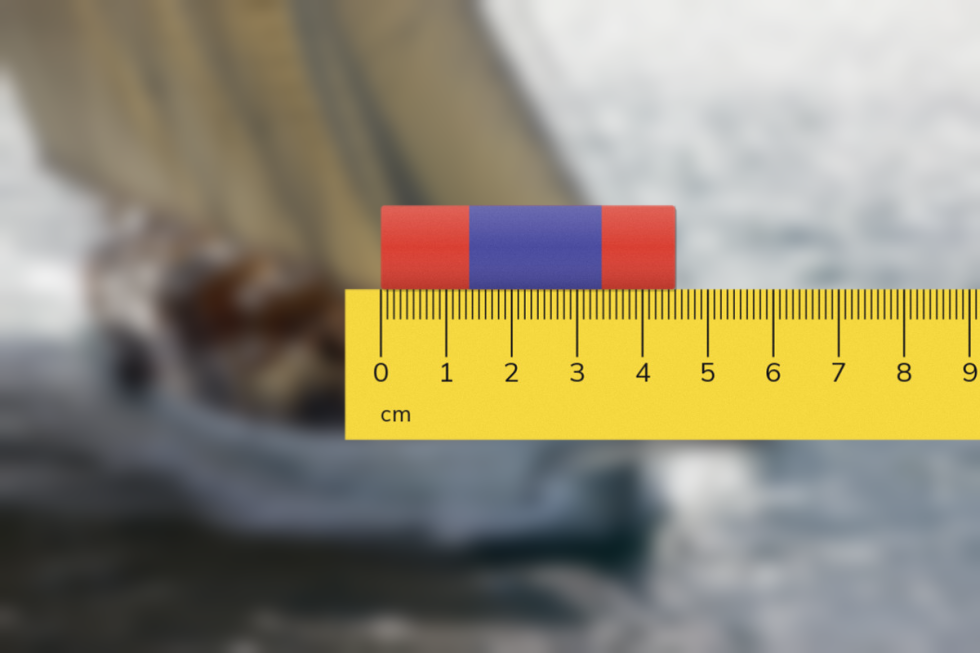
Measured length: 4.5 (cm)
